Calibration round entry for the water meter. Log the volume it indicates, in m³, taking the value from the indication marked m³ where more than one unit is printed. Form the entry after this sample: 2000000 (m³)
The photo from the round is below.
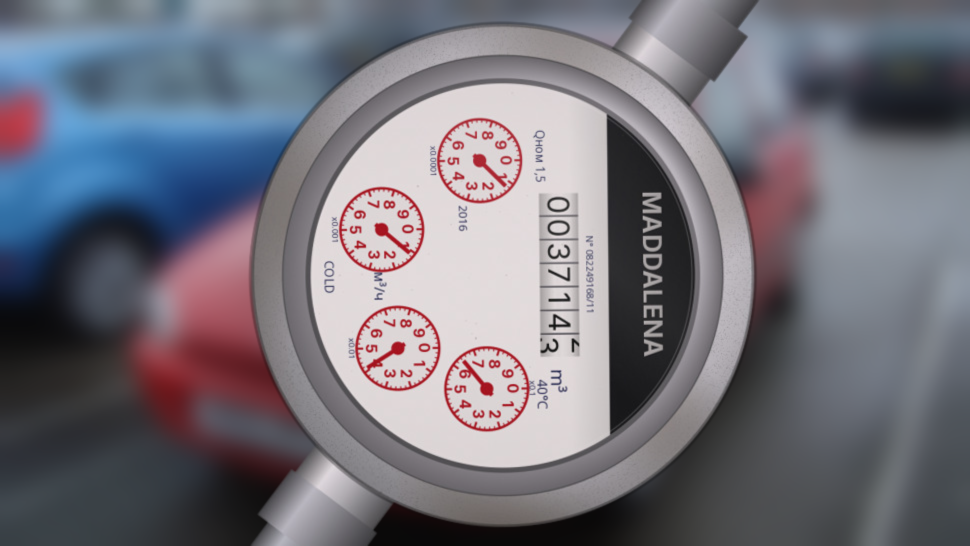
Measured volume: 37142.6411 (m³)
